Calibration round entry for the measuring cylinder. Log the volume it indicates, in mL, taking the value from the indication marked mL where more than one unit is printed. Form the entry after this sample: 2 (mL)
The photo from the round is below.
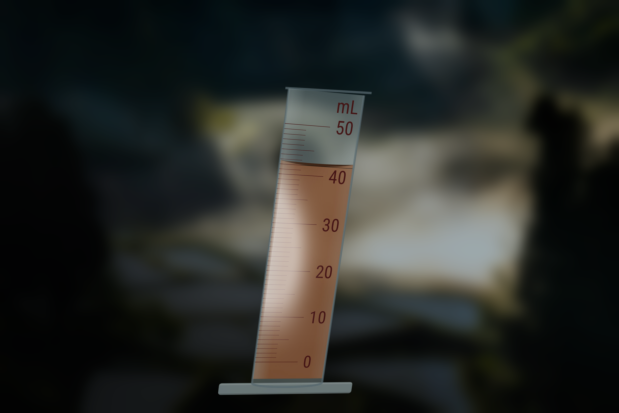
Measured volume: 42 (mL)
